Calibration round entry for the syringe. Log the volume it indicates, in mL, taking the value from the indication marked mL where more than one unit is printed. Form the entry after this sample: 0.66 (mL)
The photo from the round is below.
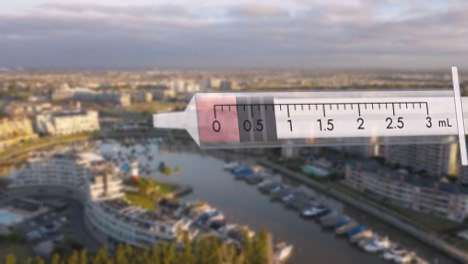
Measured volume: 0.3 (mL)
